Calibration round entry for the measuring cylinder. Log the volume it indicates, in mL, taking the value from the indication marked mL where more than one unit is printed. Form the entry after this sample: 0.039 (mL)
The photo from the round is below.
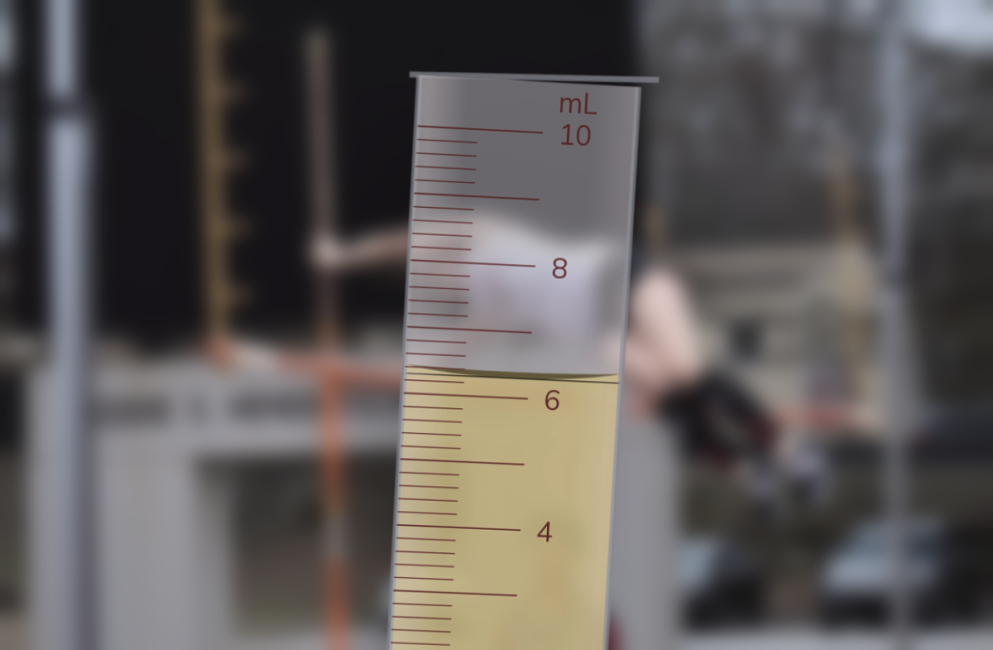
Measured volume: 6.3 (mL)
